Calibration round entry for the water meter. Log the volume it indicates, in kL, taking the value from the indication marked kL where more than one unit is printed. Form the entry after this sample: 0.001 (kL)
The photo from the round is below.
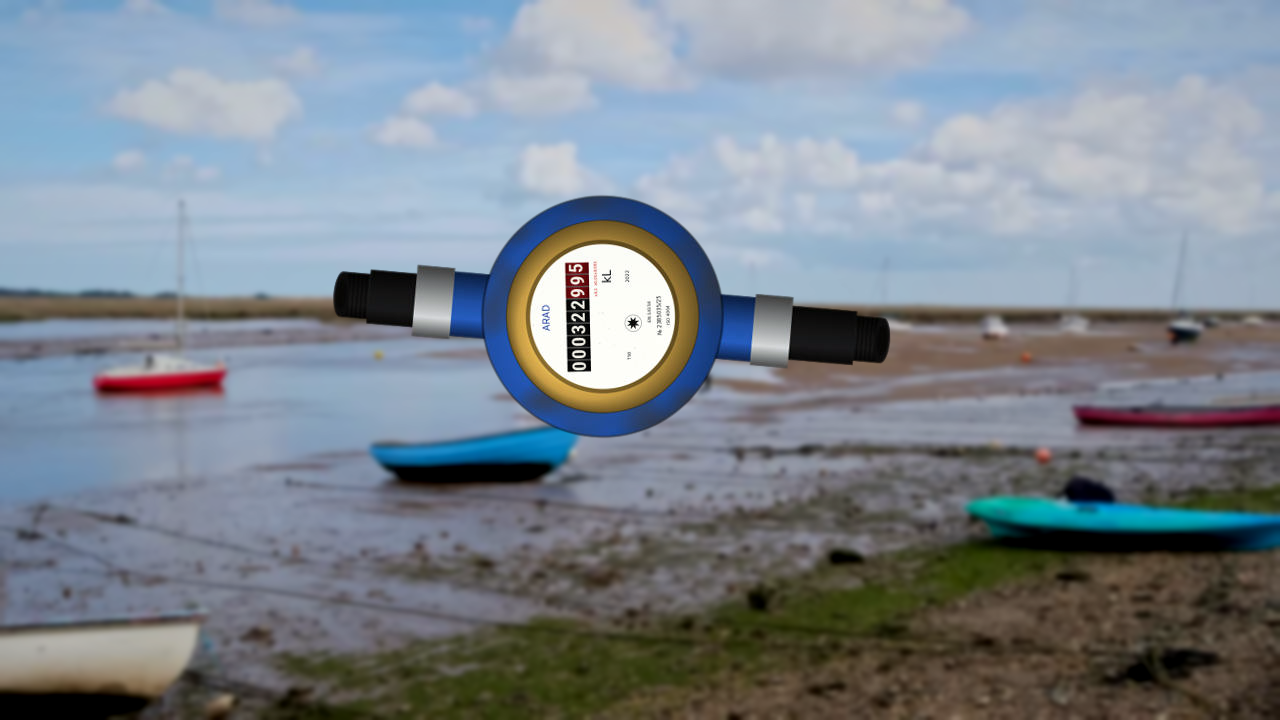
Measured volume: 322.995 (kL)
